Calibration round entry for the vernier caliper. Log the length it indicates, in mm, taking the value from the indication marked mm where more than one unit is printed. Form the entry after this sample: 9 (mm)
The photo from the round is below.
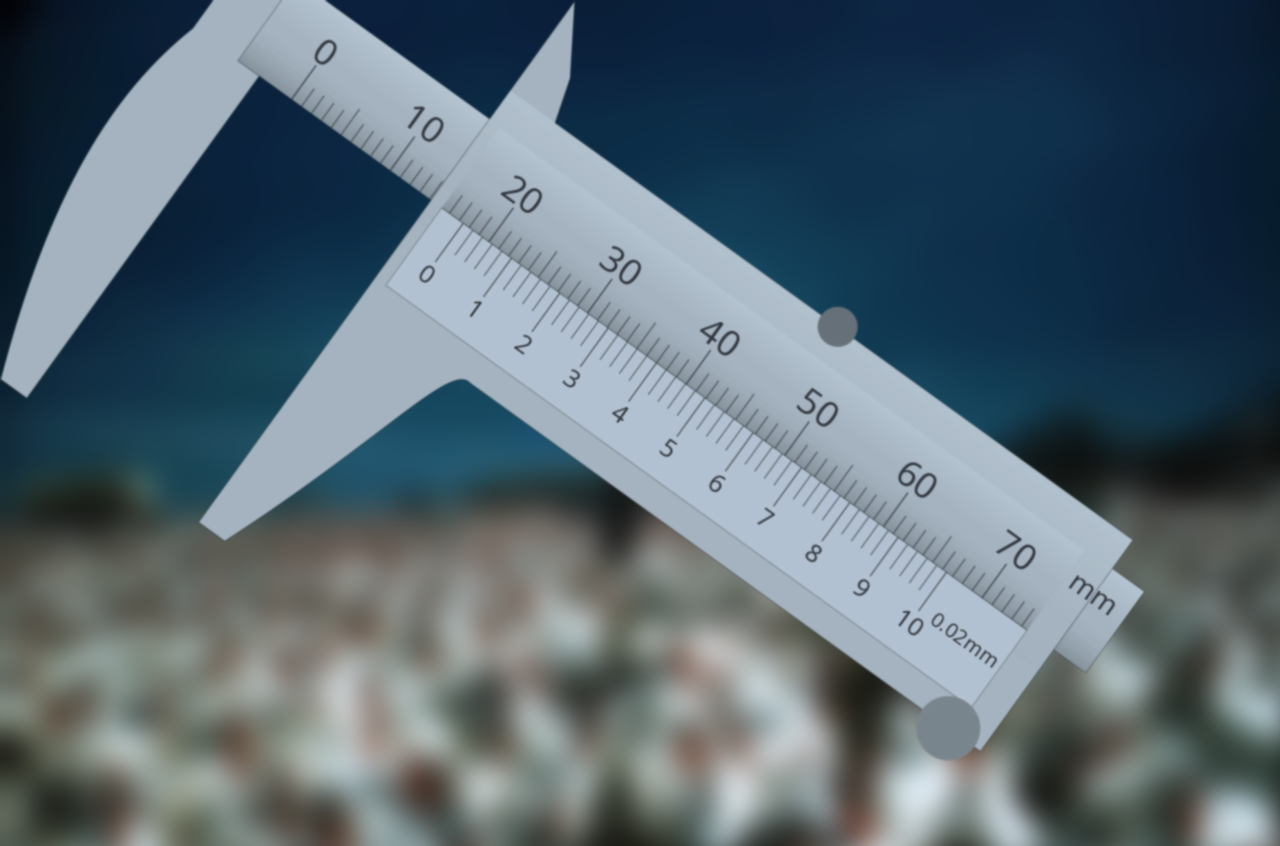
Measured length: 17.4 (mm)
